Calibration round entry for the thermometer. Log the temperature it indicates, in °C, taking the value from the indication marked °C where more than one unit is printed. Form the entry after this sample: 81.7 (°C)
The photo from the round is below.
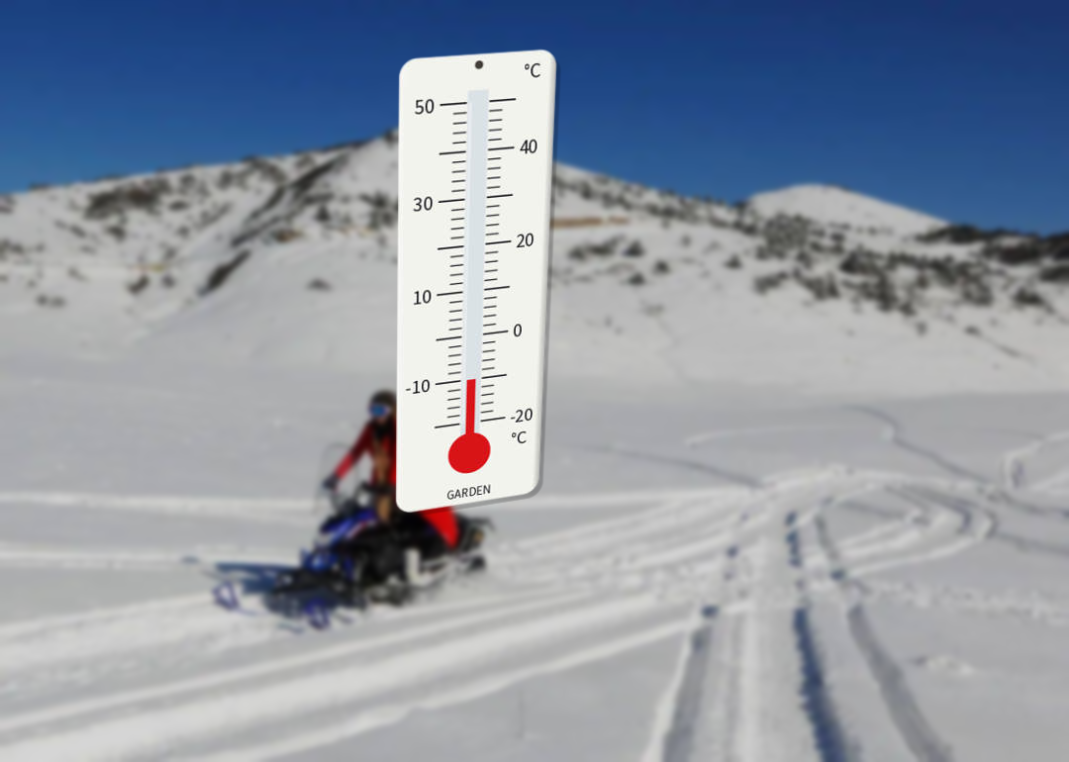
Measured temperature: -10 (°C)
